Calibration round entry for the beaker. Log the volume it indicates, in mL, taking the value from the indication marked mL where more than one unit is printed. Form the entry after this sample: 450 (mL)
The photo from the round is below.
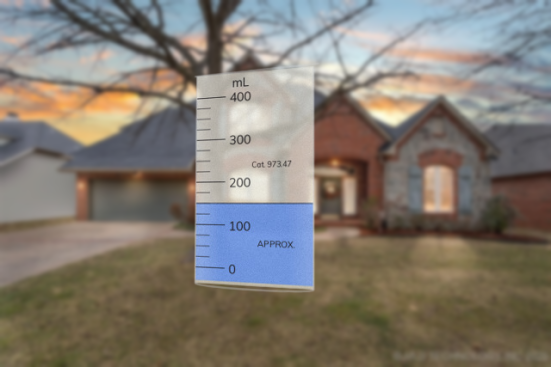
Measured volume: 150 (mL)
